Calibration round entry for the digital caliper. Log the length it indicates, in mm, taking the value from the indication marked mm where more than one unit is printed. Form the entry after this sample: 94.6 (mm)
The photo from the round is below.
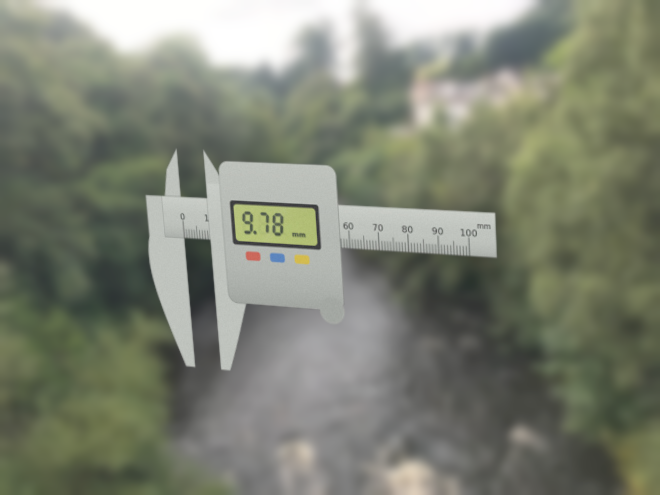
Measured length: 9.78 (mm)
